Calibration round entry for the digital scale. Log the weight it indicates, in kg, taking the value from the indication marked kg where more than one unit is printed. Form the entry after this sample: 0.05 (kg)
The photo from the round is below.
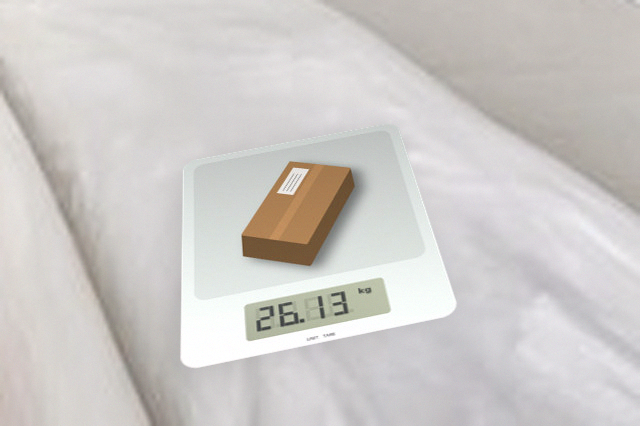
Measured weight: 26.13 (kg)
